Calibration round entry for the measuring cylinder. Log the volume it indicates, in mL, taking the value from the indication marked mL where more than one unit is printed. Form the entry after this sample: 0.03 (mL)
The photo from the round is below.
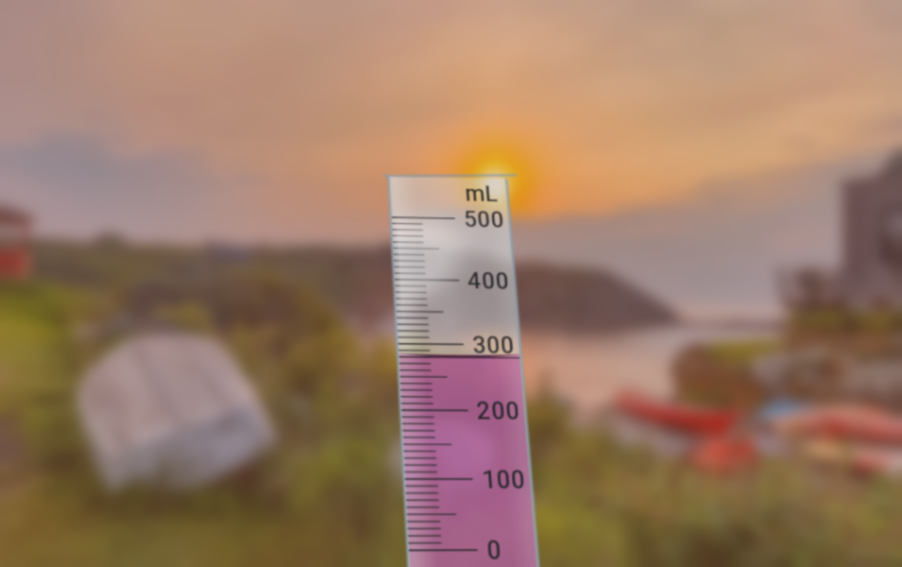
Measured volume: 280 (mL)
